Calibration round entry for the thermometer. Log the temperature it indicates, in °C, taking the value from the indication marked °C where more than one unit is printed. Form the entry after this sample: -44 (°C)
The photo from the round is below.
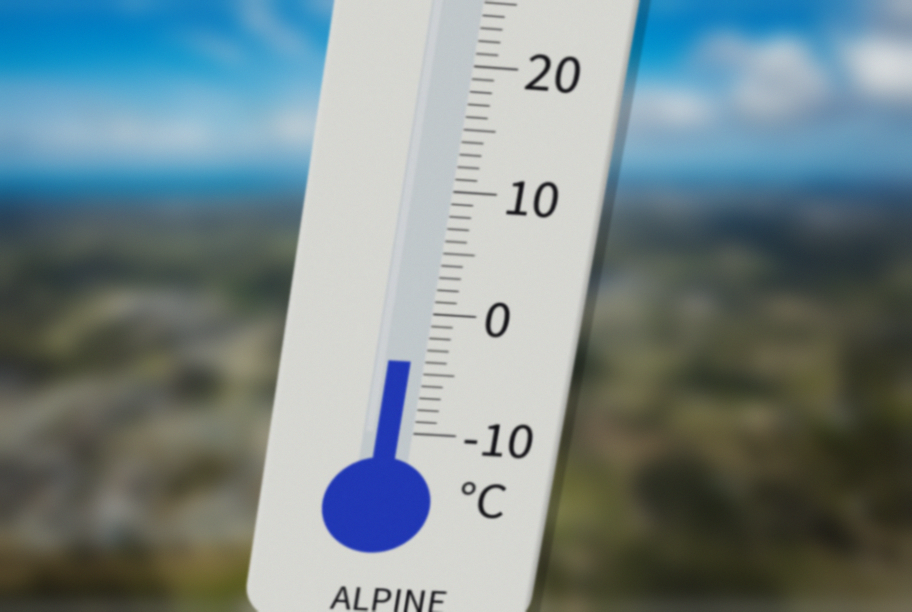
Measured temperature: -4 (°C)
